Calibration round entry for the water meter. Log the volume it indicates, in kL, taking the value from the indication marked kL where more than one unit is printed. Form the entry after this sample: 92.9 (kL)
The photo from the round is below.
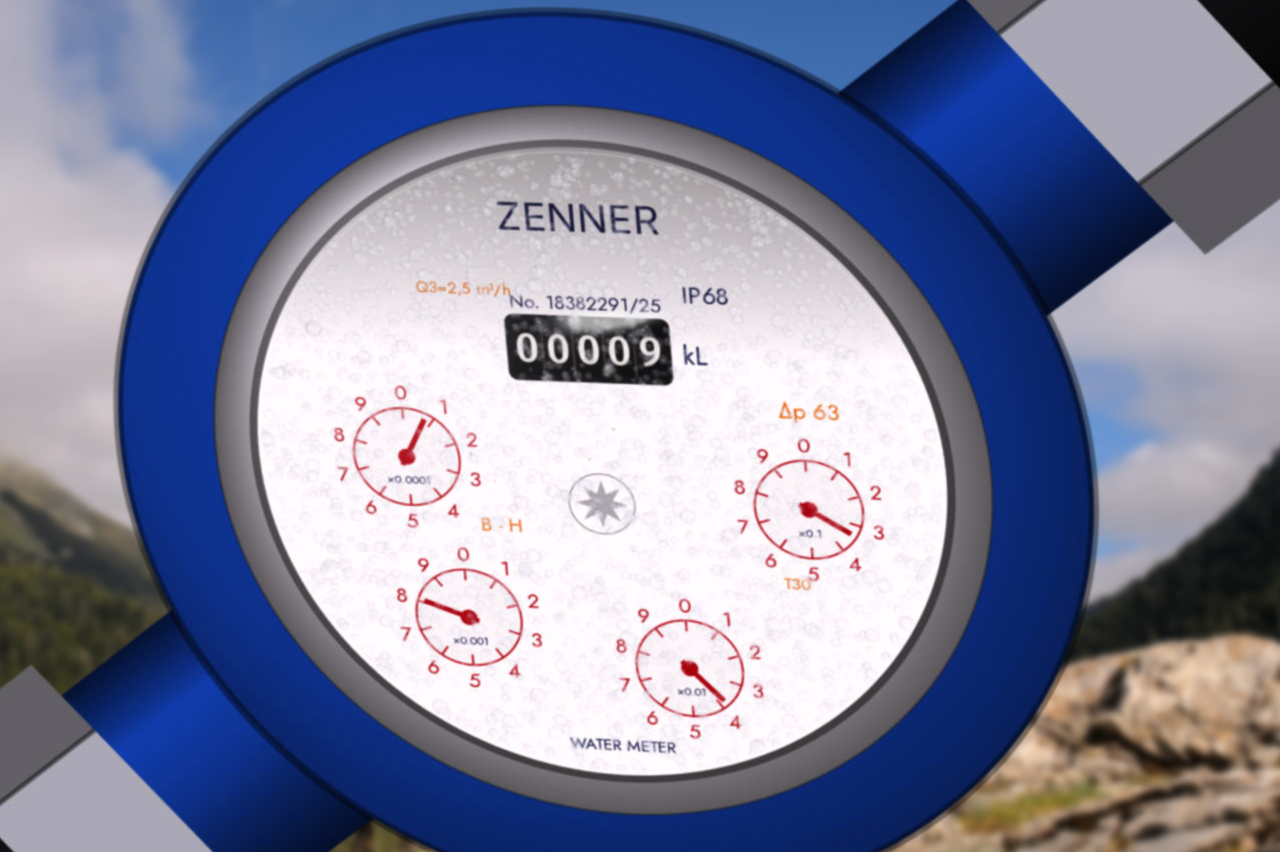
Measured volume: 9.3380 (kL)
